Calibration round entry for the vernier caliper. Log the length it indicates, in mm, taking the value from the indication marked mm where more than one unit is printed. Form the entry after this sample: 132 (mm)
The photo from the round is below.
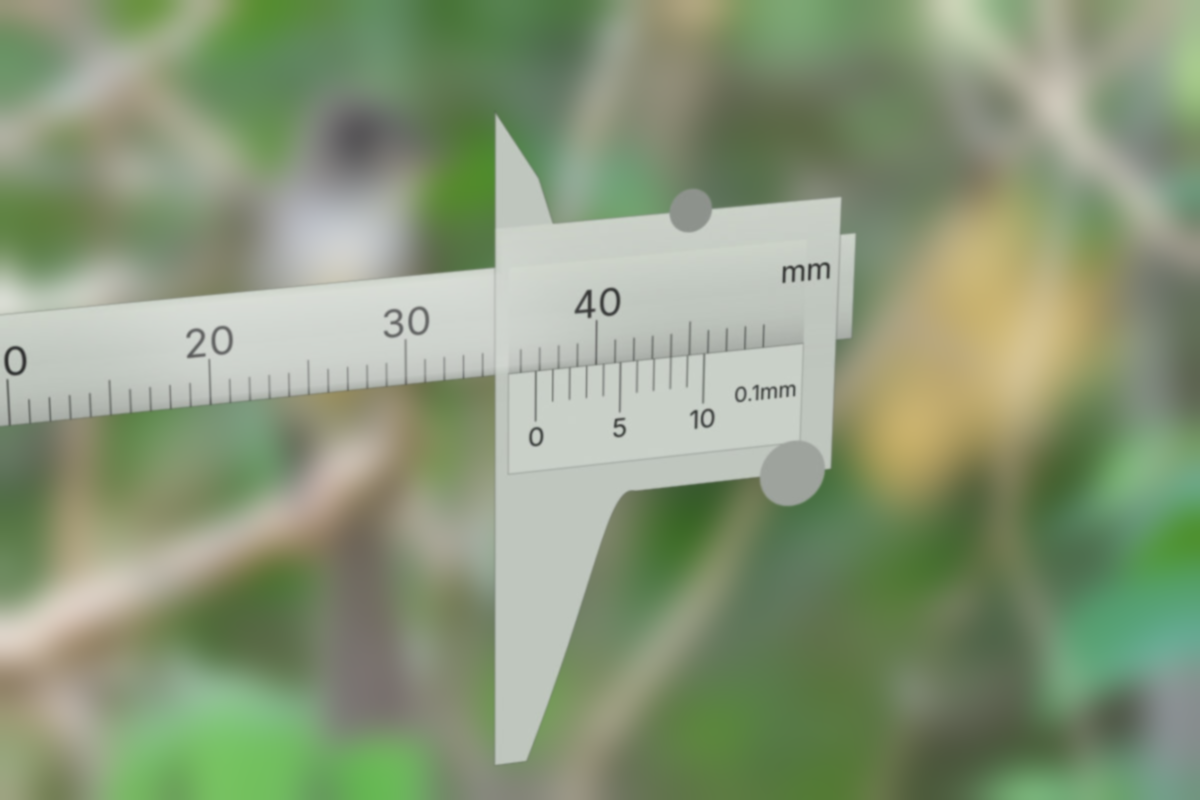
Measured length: 36.8 (mm)
